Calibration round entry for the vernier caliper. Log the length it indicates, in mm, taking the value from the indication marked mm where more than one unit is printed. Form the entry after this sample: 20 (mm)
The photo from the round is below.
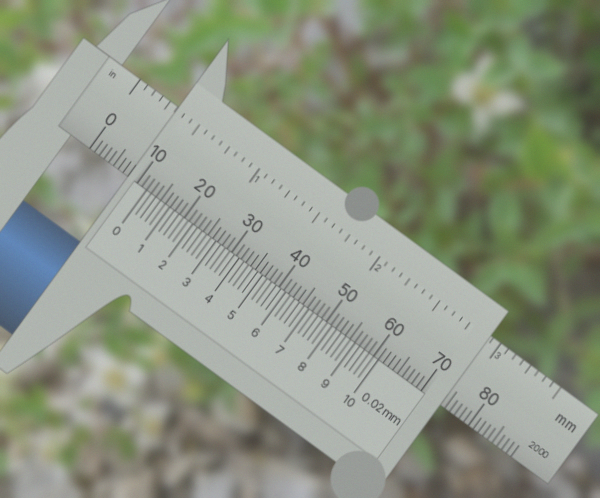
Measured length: 12.0 (mm)
